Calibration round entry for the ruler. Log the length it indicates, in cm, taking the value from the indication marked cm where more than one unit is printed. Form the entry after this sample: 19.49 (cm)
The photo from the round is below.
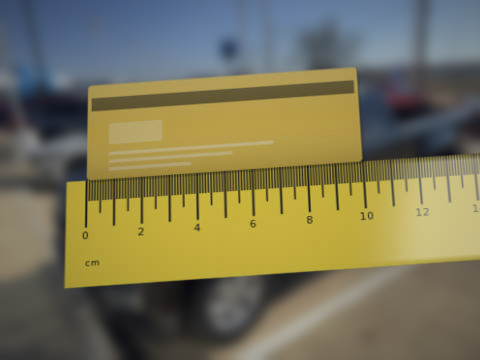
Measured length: 10 (cm)
